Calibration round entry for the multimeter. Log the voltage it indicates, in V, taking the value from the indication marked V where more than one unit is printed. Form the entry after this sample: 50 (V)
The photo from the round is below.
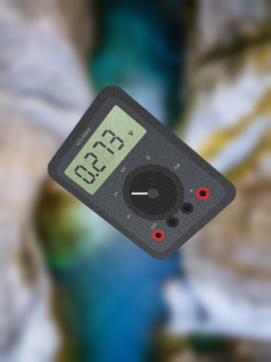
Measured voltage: 0.273 (V)
